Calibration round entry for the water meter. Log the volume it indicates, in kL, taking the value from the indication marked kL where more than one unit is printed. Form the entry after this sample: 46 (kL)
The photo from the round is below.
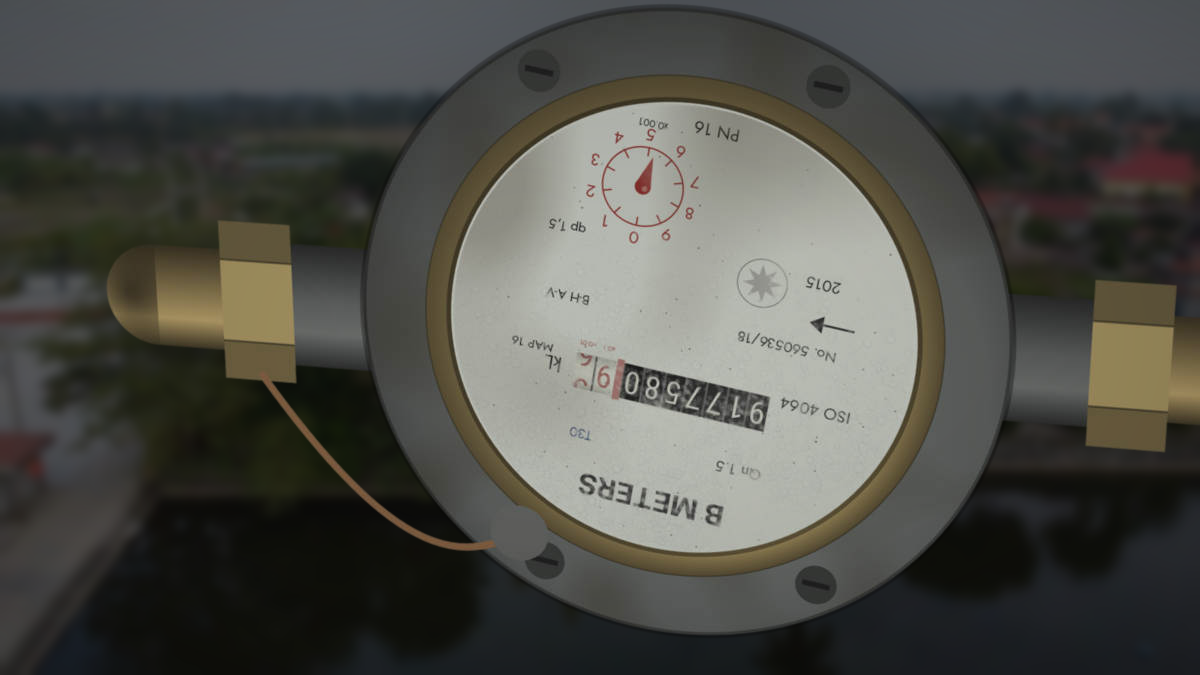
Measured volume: 9177580.955 (kL)
